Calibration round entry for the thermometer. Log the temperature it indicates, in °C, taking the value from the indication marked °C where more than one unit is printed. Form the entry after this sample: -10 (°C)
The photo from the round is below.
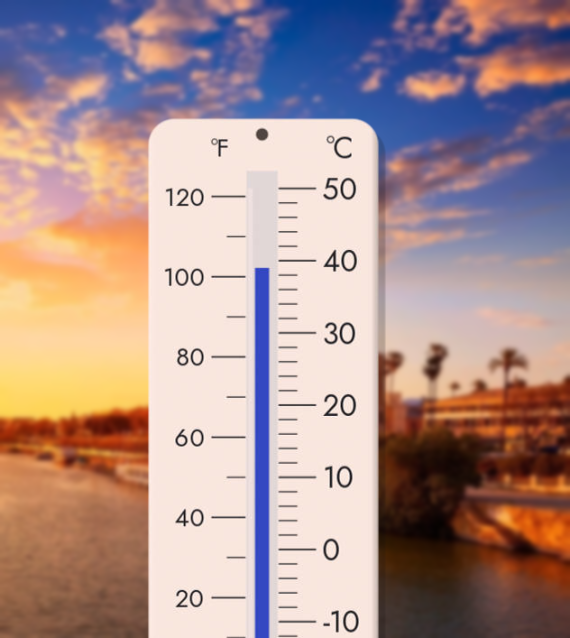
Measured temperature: 39 (°C)
